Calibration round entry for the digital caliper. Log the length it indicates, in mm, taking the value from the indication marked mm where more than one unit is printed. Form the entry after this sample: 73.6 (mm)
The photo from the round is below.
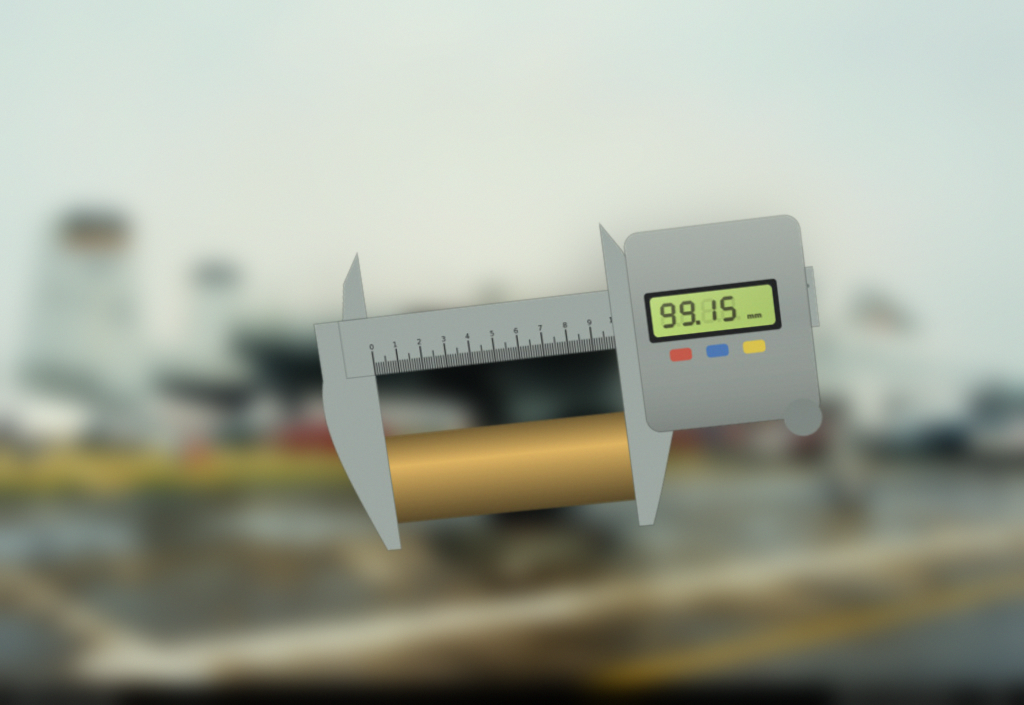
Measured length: 99.15 (mm)
